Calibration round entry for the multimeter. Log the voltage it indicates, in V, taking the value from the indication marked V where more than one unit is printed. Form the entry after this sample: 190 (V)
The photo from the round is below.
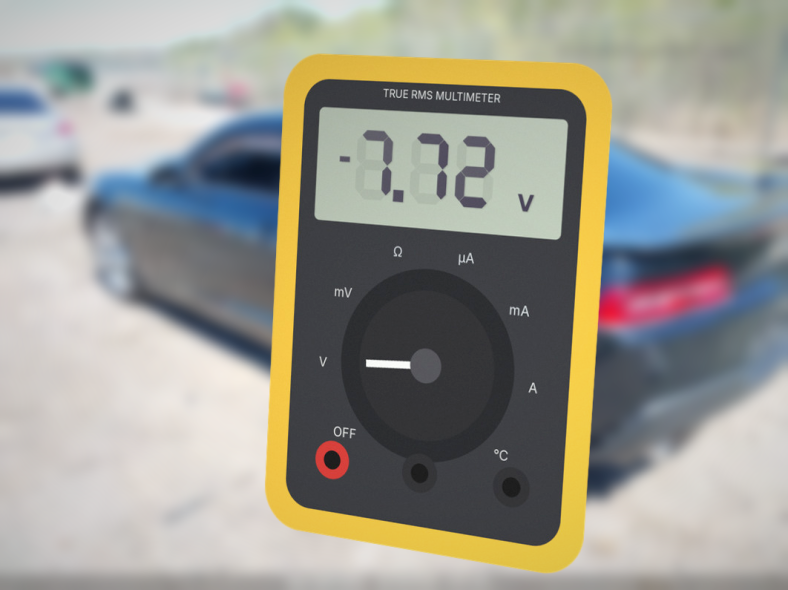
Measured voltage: -7.72 (V)
